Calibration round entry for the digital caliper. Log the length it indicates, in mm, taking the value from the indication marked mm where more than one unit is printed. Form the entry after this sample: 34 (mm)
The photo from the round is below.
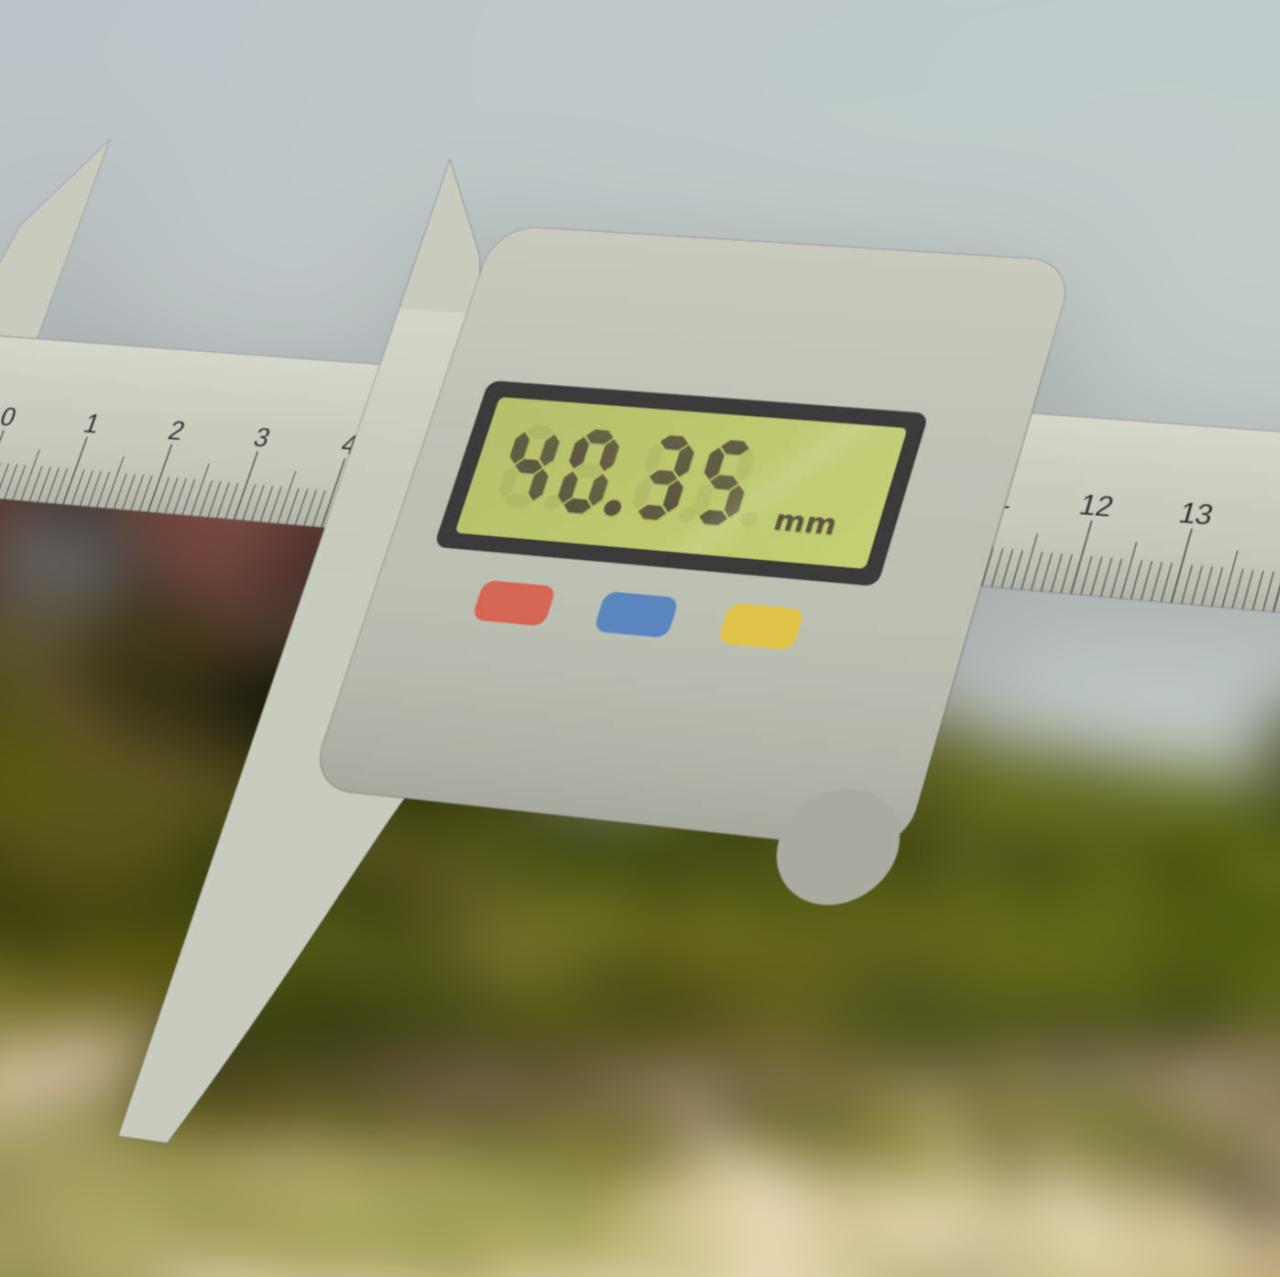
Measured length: 40.35 (mm)
